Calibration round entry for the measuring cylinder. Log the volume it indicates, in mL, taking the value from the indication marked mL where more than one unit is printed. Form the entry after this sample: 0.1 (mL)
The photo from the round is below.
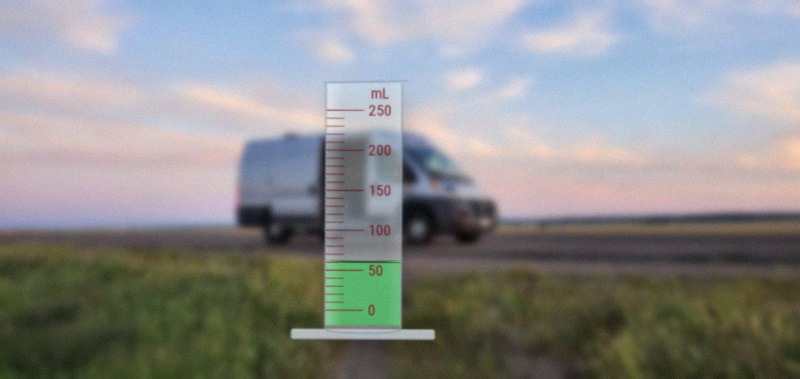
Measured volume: 60 (mL)
